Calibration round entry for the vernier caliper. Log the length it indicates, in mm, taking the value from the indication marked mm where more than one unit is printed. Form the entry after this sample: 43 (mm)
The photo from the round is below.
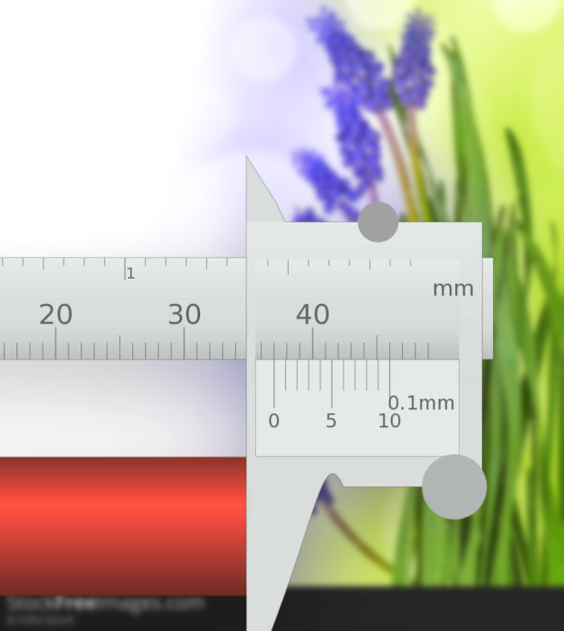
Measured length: 37.0 (mm)
